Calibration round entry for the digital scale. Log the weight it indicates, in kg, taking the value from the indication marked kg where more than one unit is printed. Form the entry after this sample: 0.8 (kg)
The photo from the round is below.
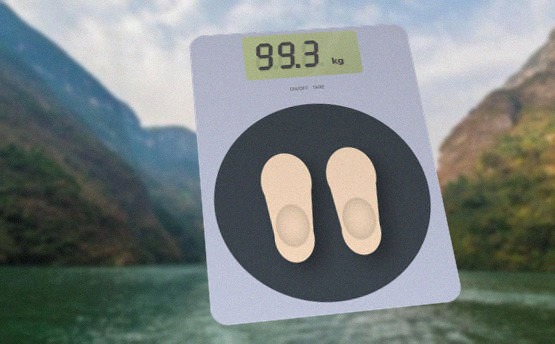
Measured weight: 99.3 (kg)
